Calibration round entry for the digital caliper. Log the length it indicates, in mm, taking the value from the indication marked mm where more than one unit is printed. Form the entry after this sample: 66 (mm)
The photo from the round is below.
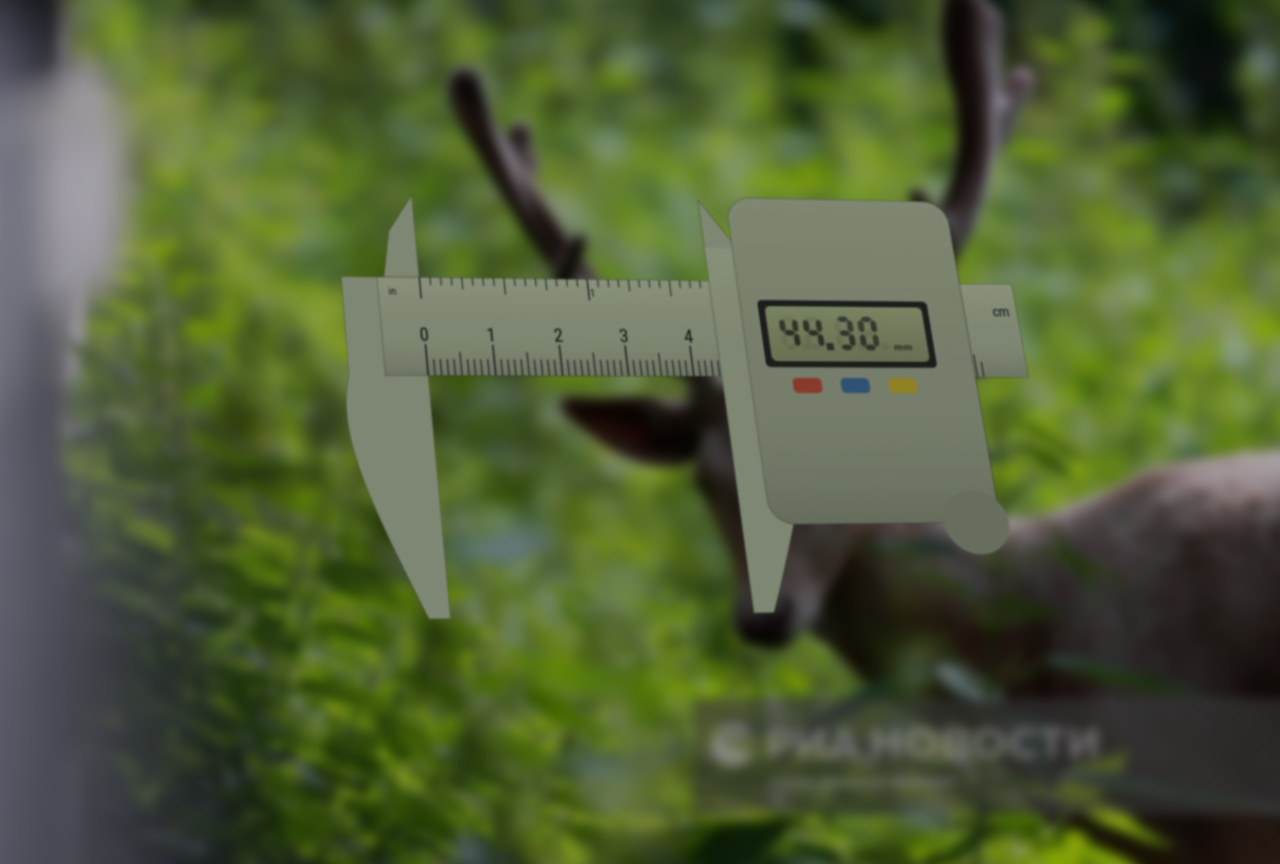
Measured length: 44.30 (mm)
